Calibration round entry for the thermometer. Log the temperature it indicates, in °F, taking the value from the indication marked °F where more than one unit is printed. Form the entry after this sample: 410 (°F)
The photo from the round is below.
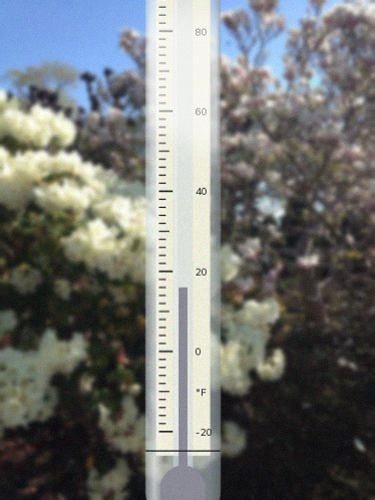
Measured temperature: 16 (°F)
